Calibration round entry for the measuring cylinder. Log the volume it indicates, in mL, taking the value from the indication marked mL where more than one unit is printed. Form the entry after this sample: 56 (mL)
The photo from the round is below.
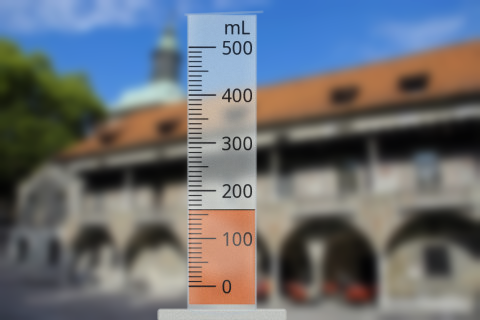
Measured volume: 160 (mL)
